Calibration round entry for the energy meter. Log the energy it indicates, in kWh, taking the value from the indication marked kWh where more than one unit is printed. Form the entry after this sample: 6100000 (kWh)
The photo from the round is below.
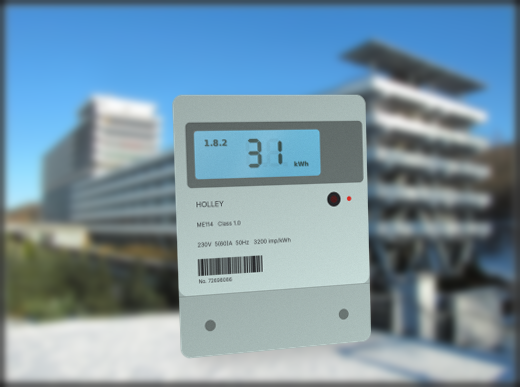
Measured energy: 31 (kWh)
